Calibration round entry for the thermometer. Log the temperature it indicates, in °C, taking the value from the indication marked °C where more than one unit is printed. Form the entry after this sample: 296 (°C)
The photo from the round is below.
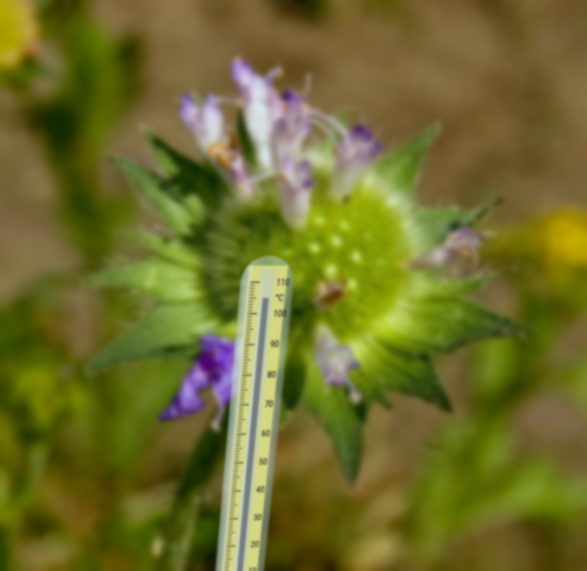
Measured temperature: 105 (°C)
